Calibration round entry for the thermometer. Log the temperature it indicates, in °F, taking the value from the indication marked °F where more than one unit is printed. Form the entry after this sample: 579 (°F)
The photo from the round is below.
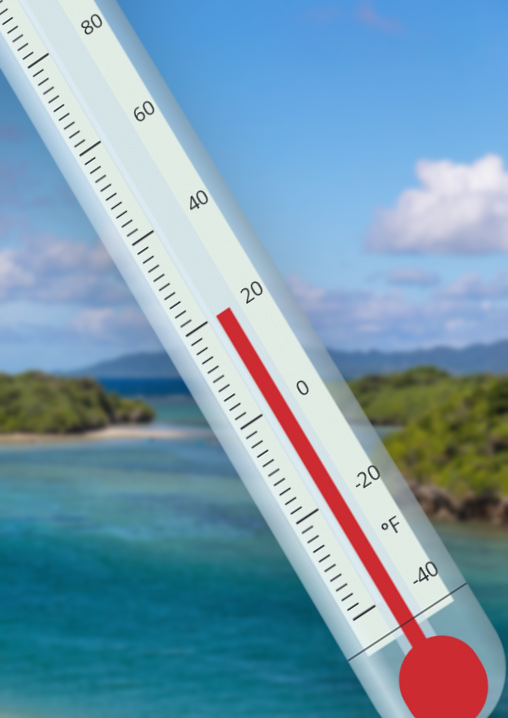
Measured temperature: 20 (°F)
